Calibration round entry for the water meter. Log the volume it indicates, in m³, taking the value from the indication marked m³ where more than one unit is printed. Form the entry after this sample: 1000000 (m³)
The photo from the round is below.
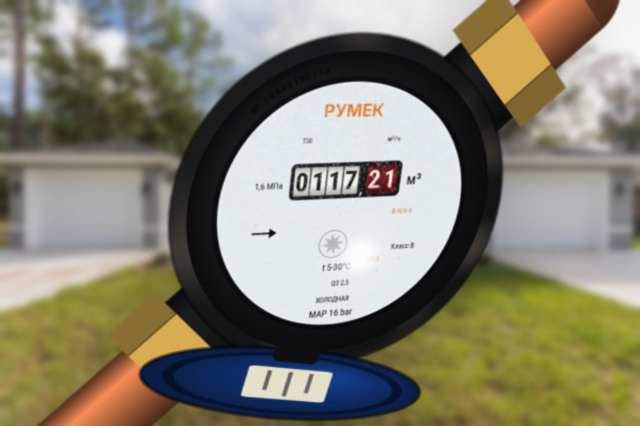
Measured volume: 117.21 (m³)
